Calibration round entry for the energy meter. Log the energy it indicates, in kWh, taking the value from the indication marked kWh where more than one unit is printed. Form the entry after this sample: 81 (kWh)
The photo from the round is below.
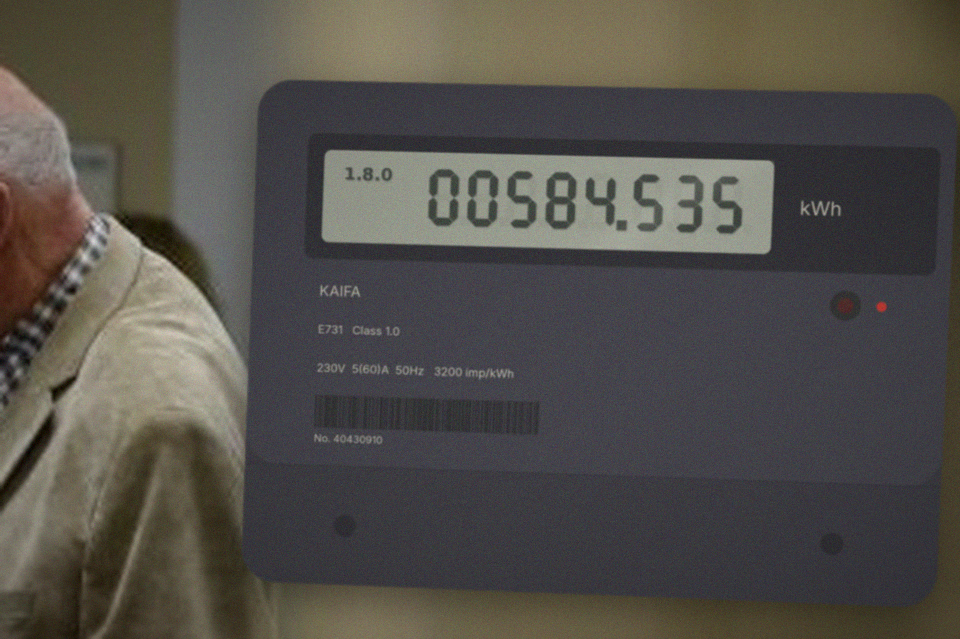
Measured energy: 584.535 (kWh)
